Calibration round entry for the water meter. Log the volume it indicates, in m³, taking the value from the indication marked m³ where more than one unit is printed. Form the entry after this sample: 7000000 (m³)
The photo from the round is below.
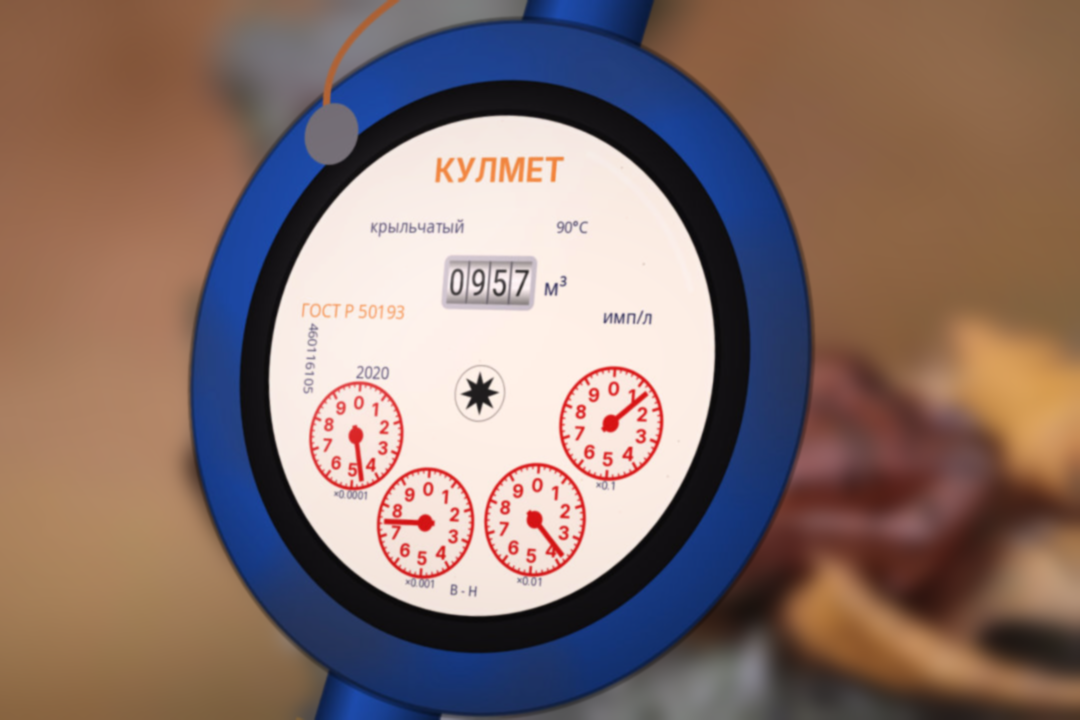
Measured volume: 957.1374 (m³)
